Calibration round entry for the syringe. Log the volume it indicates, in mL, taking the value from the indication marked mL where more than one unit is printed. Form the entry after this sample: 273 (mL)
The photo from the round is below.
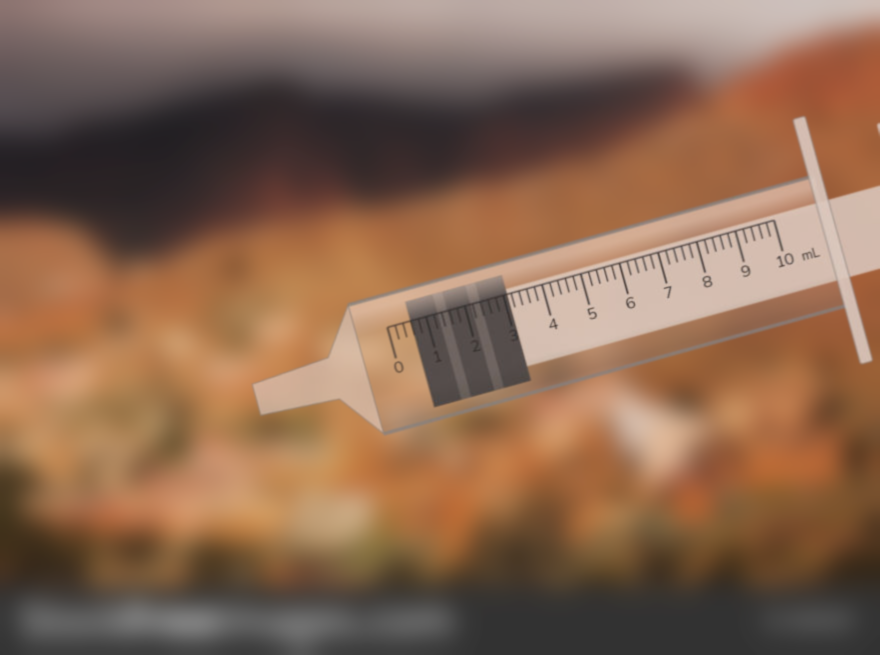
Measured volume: 0.6 (mL)
